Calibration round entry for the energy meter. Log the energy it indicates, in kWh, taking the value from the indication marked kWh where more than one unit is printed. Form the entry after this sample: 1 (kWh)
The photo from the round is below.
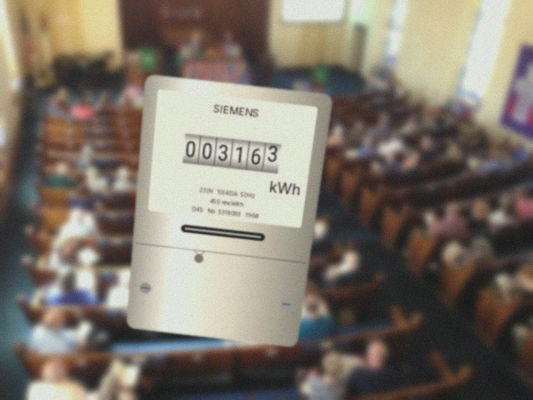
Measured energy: 3163 (kWh)
